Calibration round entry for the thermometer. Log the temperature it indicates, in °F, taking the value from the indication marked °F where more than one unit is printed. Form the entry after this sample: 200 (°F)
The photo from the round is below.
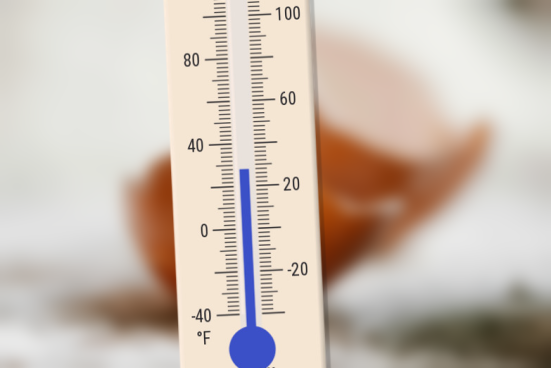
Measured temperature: 28 (°F)
